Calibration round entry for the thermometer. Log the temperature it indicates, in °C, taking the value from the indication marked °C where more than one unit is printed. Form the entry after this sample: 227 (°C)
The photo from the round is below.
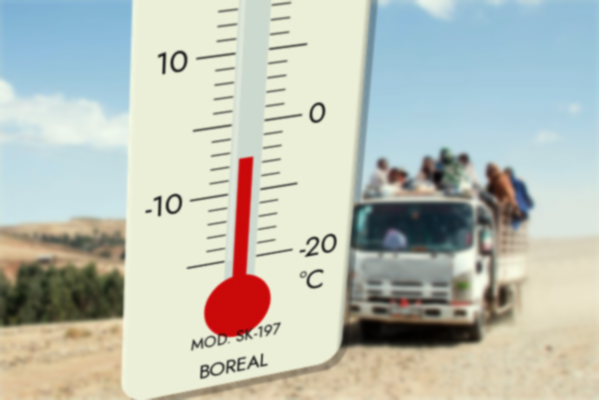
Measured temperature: -5 (°C)
